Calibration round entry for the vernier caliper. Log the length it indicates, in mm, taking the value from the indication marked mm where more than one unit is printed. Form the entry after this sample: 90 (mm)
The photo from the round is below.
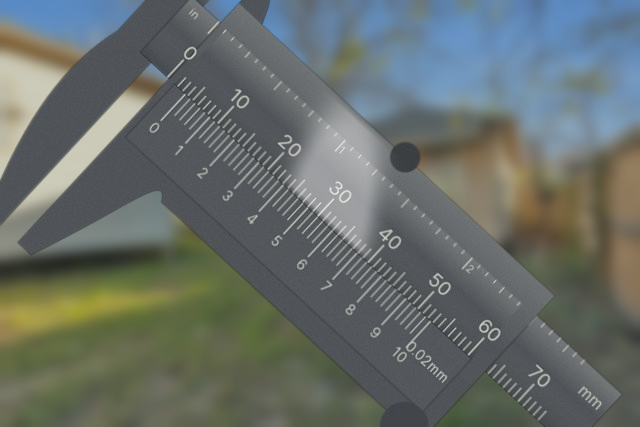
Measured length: 3.6 (mm)
